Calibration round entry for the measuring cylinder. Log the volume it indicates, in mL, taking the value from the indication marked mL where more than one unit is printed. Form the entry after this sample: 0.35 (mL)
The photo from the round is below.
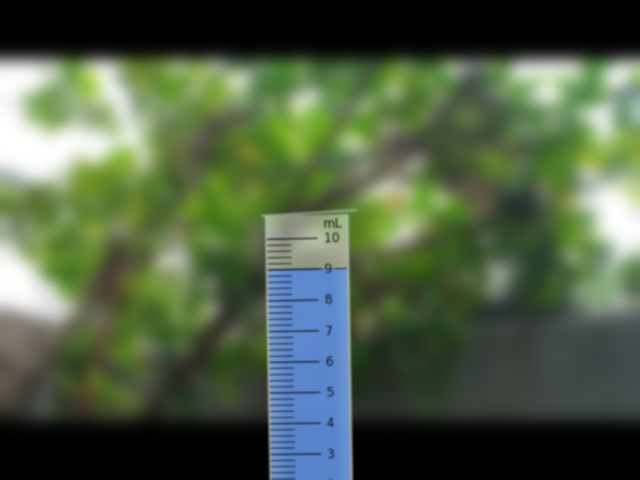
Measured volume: 9 (mL)
